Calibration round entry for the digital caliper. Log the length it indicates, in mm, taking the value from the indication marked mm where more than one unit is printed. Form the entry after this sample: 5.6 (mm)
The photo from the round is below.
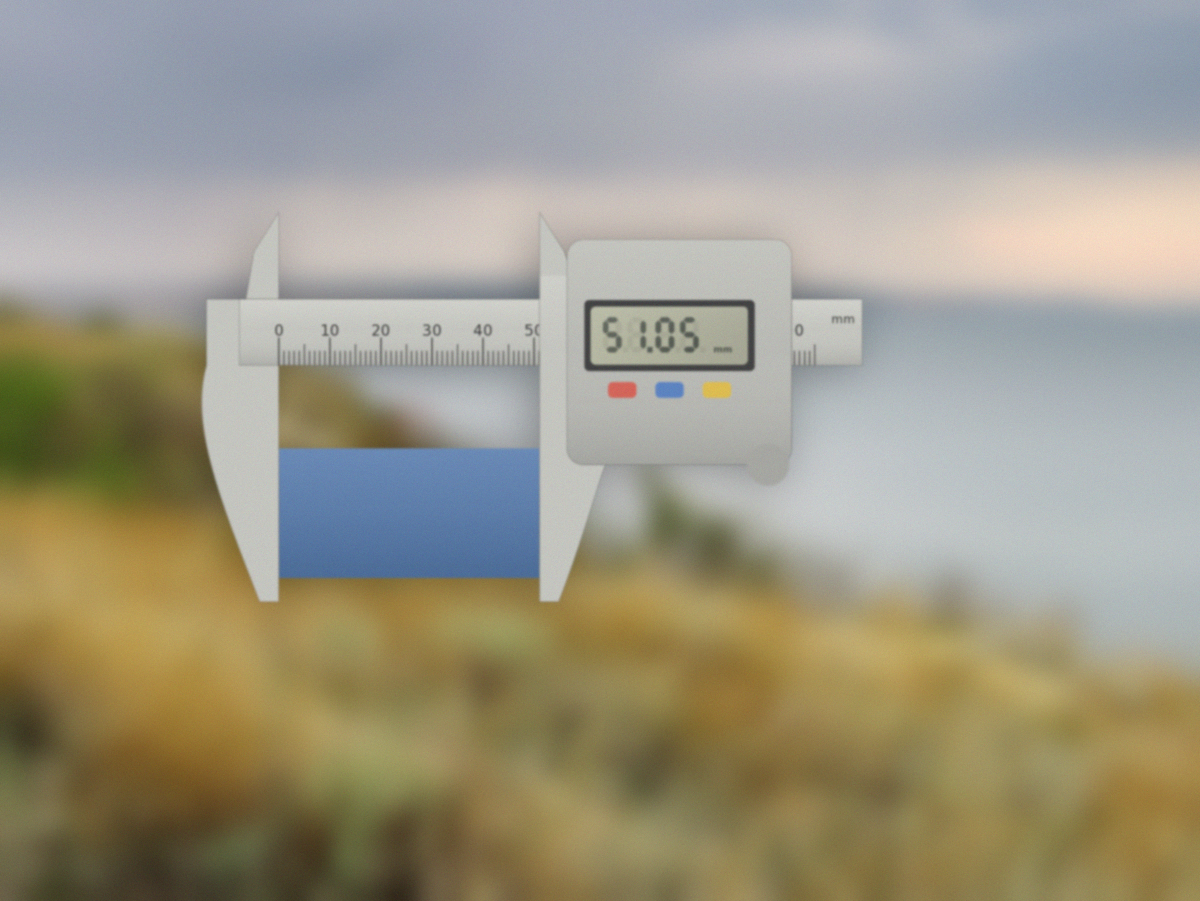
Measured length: 51.05 (mm)
